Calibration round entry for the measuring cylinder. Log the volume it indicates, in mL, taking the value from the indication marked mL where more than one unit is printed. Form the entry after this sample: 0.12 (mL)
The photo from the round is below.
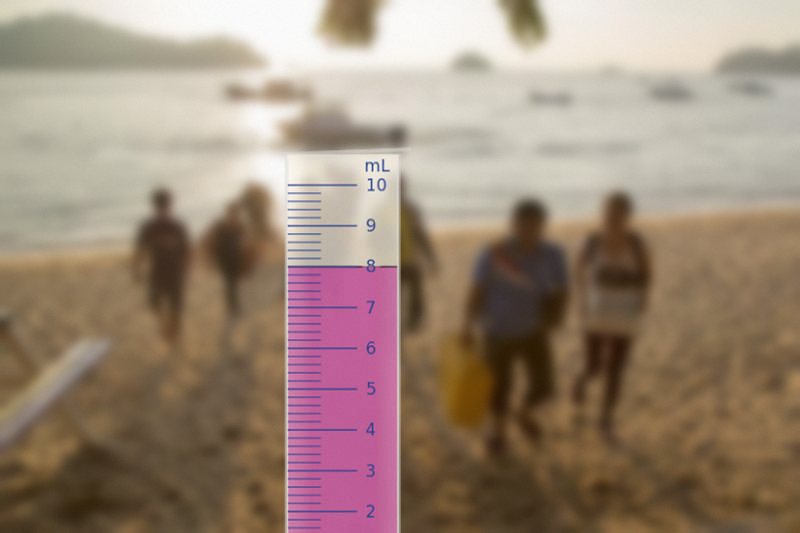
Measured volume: 8 (mL)
